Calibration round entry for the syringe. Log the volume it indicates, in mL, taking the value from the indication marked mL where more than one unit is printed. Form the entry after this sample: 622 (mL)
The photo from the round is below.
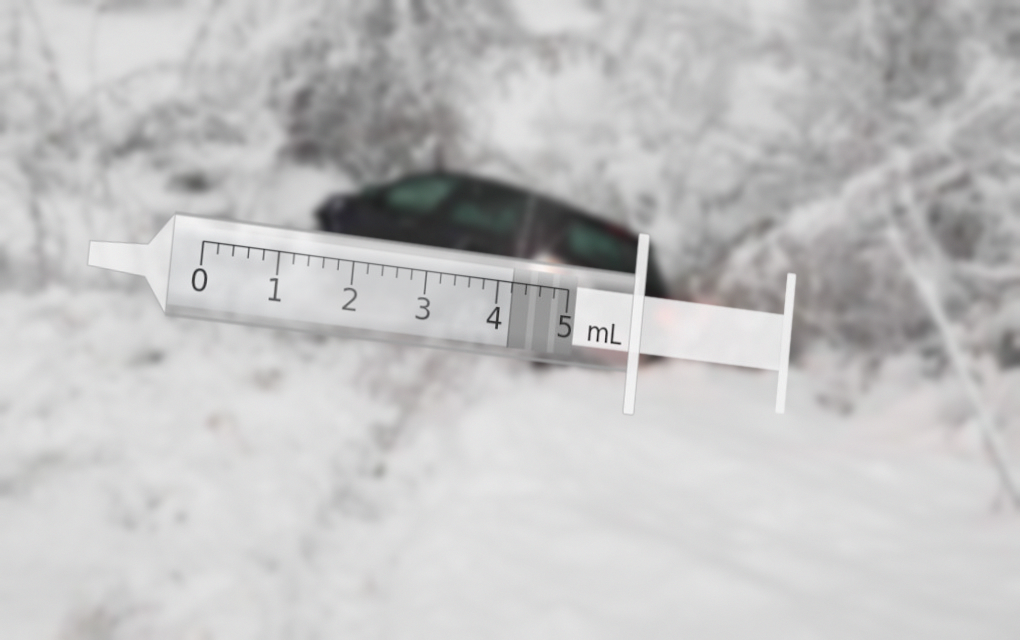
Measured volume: 4.2 (mL)
